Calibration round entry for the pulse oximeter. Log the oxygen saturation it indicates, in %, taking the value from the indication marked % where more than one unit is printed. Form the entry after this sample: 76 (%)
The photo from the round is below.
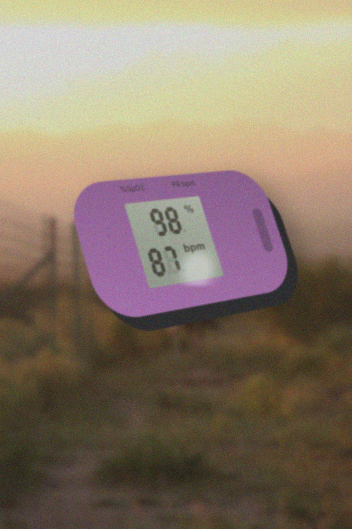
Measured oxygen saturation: 98 (%)
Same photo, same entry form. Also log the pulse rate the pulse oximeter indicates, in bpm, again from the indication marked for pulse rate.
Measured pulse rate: 87 (bpm)
